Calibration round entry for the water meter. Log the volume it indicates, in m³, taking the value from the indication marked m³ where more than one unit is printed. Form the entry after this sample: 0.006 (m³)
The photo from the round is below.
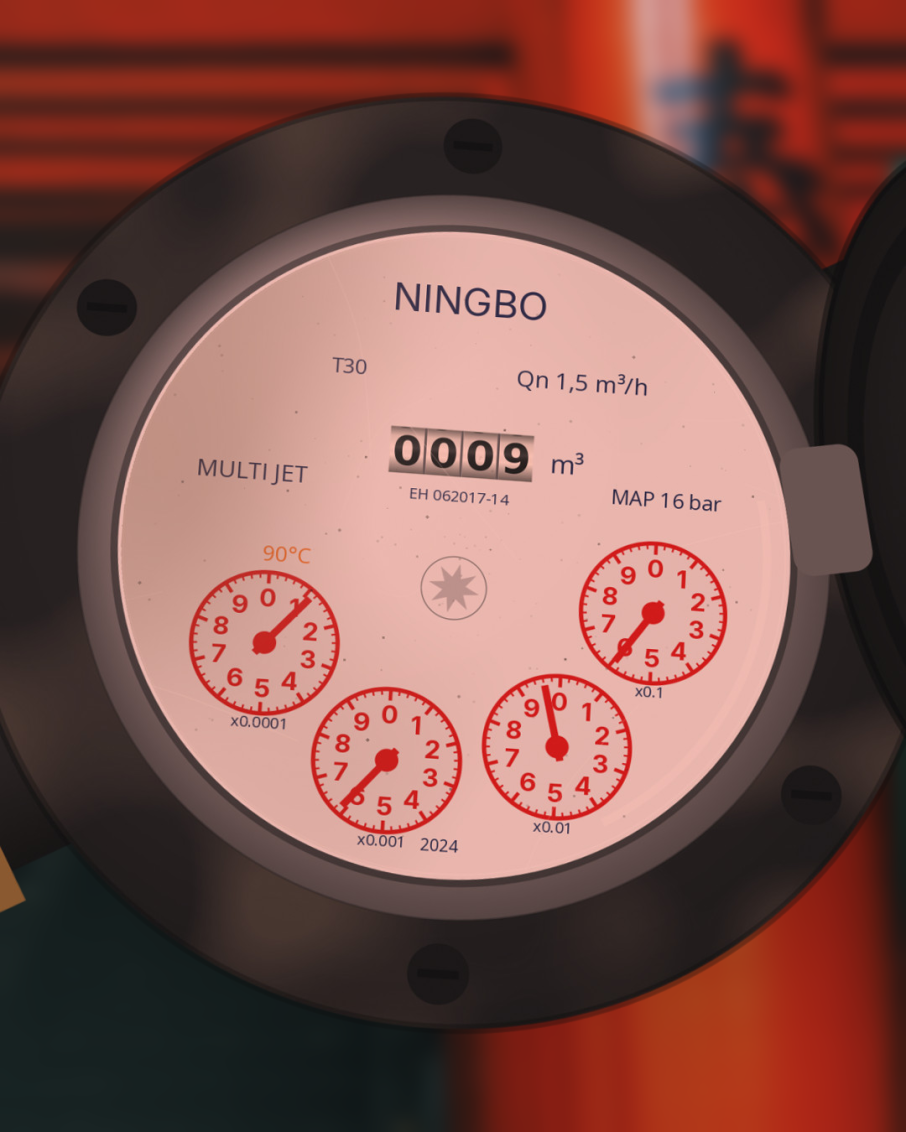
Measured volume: 9.5961 (m³)
